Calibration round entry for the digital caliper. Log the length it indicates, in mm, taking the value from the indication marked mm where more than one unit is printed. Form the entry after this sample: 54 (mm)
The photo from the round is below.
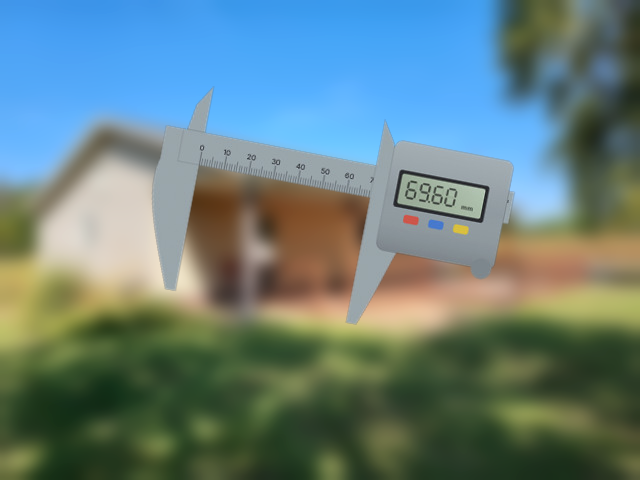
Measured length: 69.60 (mm)
